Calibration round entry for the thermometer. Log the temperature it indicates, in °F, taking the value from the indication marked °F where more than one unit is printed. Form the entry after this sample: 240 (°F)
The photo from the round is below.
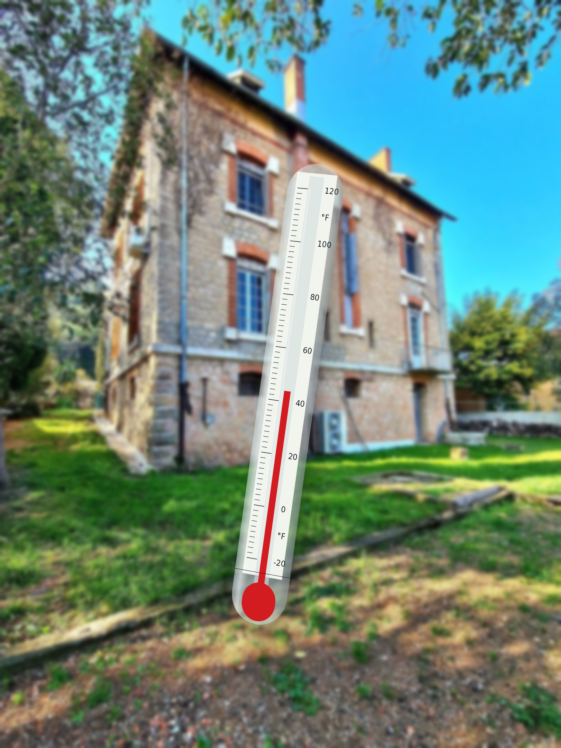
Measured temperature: 44 (°F)
